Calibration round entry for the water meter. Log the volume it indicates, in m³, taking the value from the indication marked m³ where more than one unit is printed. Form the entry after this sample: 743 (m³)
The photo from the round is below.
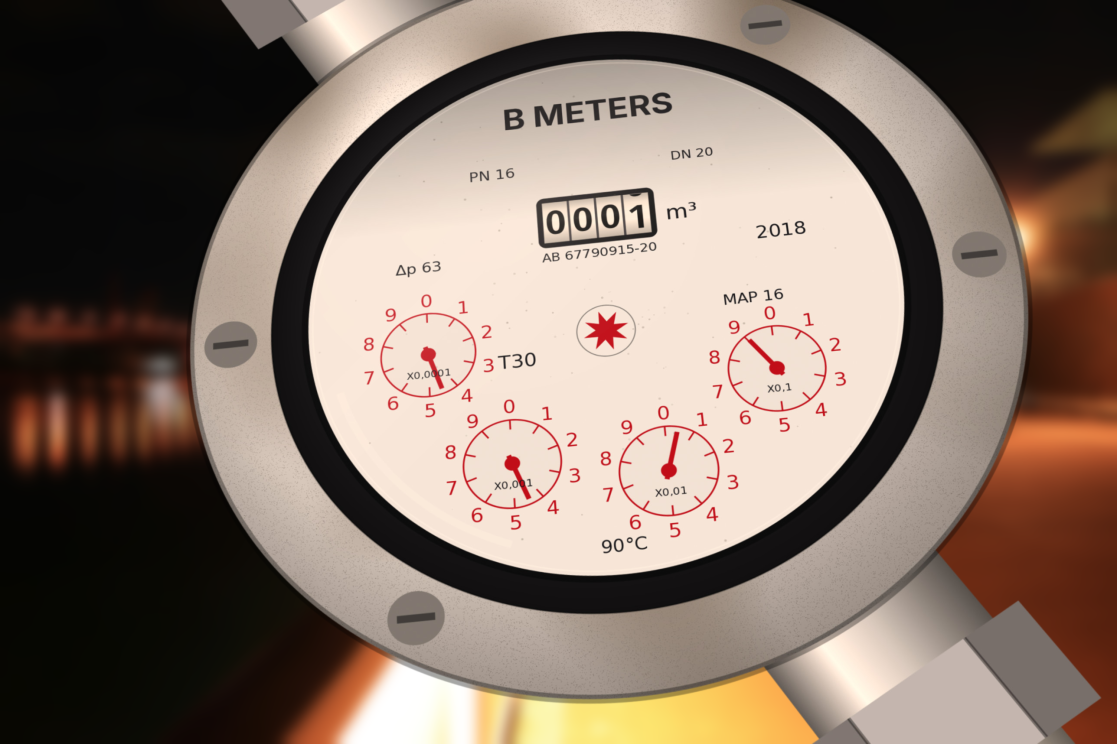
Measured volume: 0.9044 (m³)
